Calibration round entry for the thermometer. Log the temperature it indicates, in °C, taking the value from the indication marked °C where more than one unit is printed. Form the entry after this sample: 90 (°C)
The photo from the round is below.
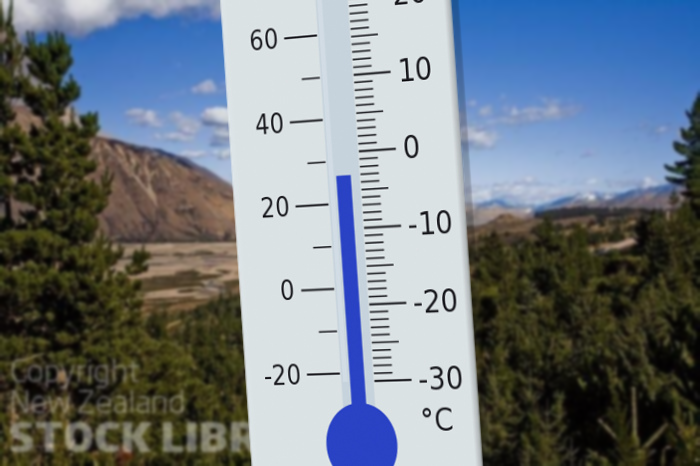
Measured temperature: -3 (°C)
